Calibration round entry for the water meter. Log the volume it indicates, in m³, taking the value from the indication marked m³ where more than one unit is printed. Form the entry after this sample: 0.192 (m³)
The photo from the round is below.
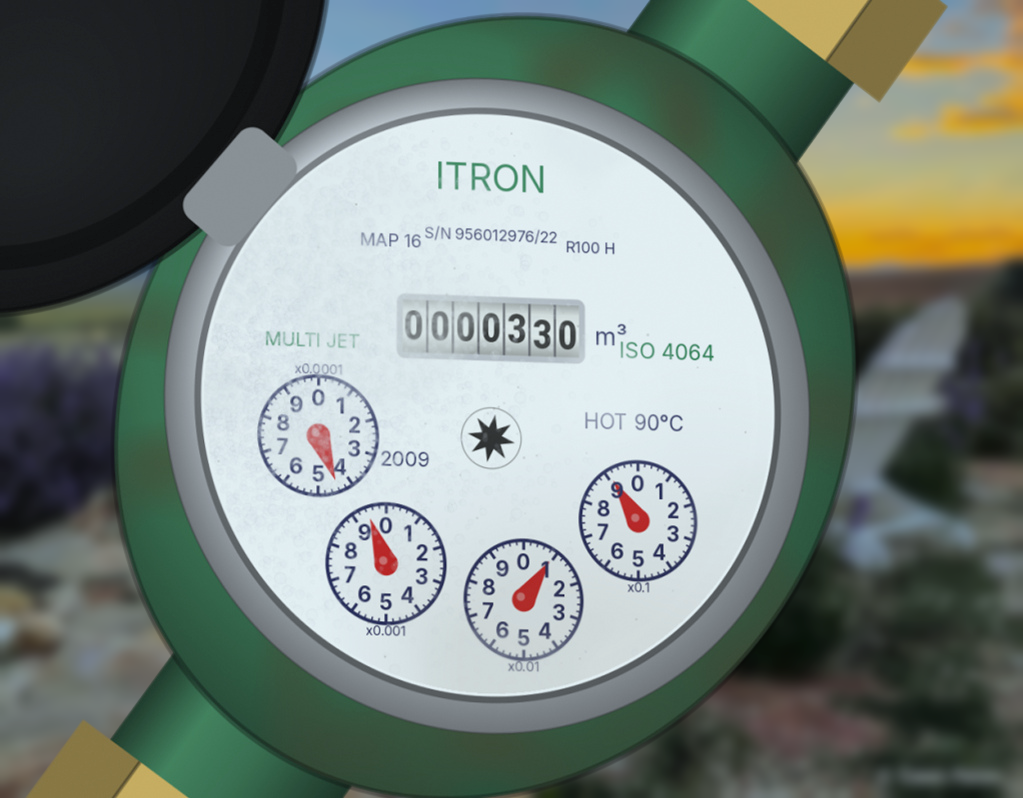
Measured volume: 329.9094 (m³)
